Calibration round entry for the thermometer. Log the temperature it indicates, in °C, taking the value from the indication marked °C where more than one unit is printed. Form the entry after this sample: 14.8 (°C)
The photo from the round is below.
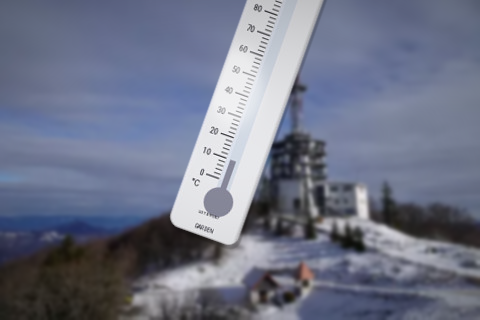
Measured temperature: 10 (°C)
